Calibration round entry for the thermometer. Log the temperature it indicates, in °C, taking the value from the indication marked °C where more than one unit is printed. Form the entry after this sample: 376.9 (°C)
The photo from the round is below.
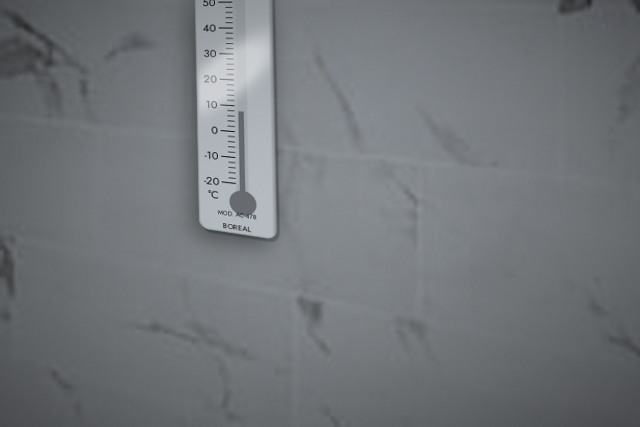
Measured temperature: 8 (°C)
